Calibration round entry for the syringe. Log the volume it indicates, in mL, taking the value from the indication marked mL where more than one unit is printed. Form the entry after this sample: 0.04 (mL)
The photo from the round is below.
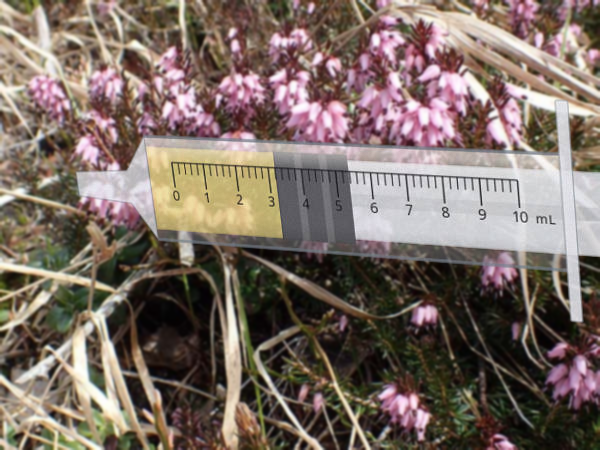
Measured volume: 3.2 (mL)
